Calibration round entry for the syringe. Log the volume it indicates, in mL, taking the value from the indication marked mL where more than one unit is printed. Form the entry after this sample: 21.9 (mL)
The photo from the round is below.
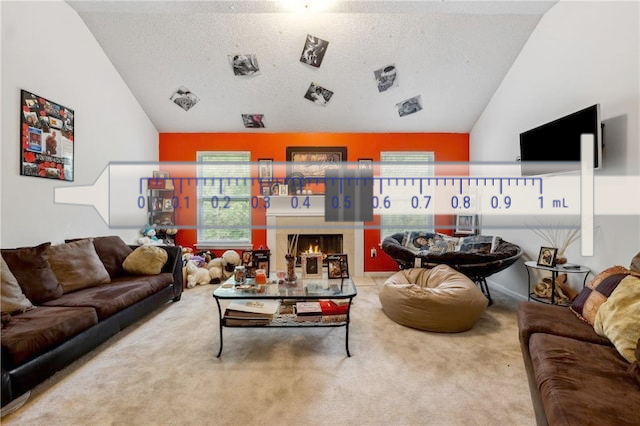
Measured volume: 0.46 (mL)
